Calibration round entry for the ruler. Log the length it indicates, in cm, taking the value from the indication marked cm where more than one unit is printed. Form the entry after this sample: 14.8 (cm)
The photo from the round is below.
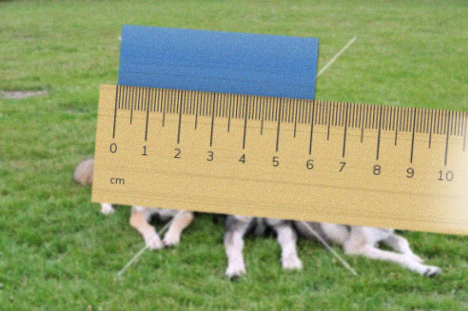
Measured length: 6 (cm)
